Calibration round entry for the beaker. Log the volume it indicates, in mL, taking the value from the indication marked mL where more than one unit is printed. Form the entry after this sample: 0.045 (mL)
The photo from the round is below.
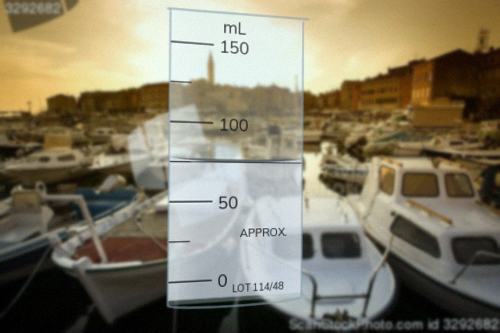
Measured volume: 75 (mL)
